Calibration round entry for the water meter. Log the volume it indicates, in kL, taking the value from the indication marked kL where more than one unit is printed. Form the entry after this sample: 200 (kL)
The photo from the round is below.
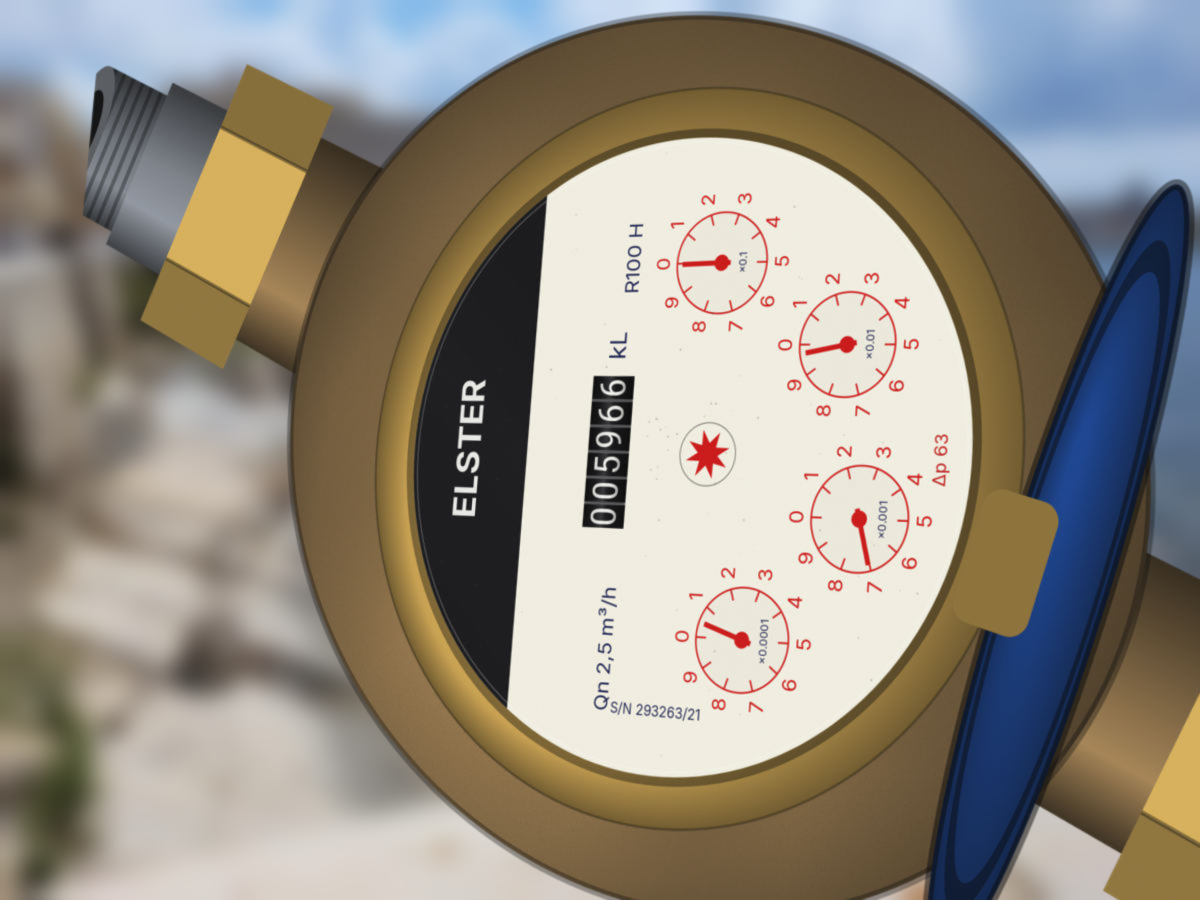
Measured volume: 5965.9970 (kL)
